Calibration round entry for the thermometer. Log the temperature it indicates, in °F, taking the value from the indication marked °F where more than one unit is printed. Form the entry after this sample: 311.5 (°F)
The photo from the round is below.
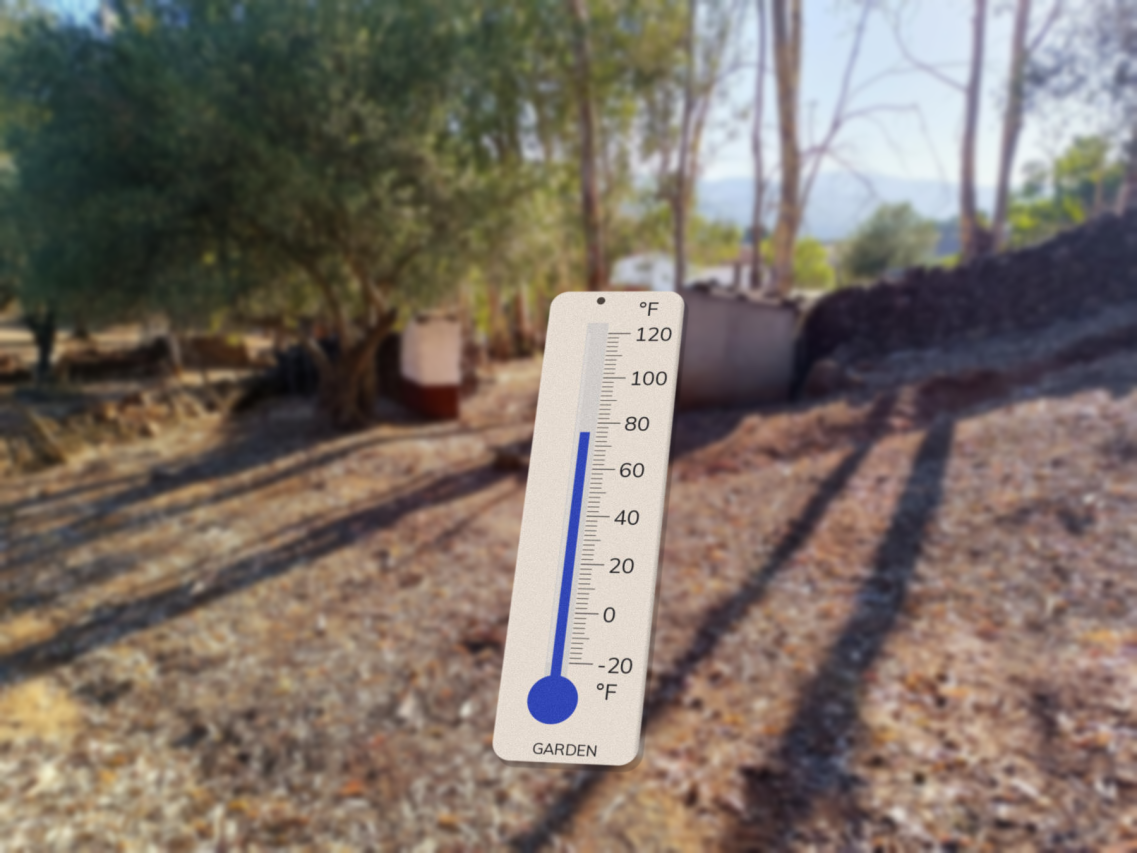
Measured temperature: 76 (°F)
